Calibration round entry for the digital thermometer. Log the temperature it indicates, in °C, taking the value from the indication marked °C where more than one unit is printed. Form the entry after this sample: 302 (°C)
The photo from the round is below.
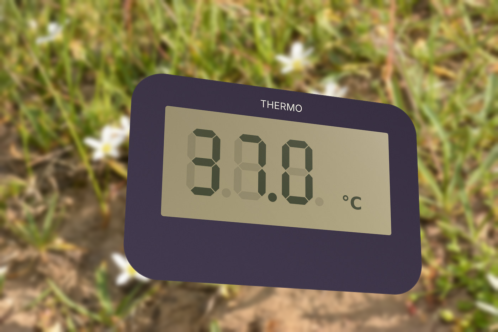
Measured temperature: 37.0 (°C)
